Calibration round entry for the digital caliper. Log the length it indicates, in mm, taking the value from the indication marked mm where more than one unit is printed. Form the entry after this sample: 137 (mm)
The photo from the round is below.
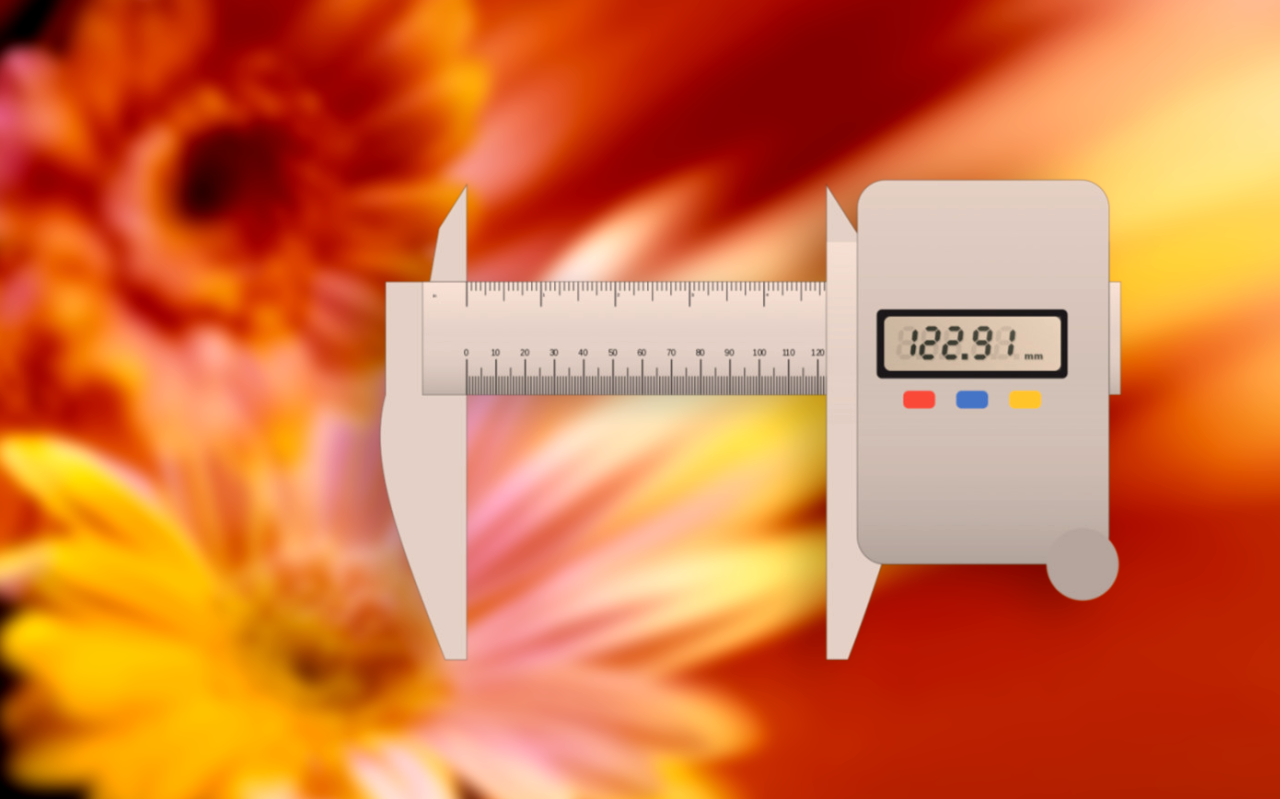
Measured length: 122.91 (mm)
